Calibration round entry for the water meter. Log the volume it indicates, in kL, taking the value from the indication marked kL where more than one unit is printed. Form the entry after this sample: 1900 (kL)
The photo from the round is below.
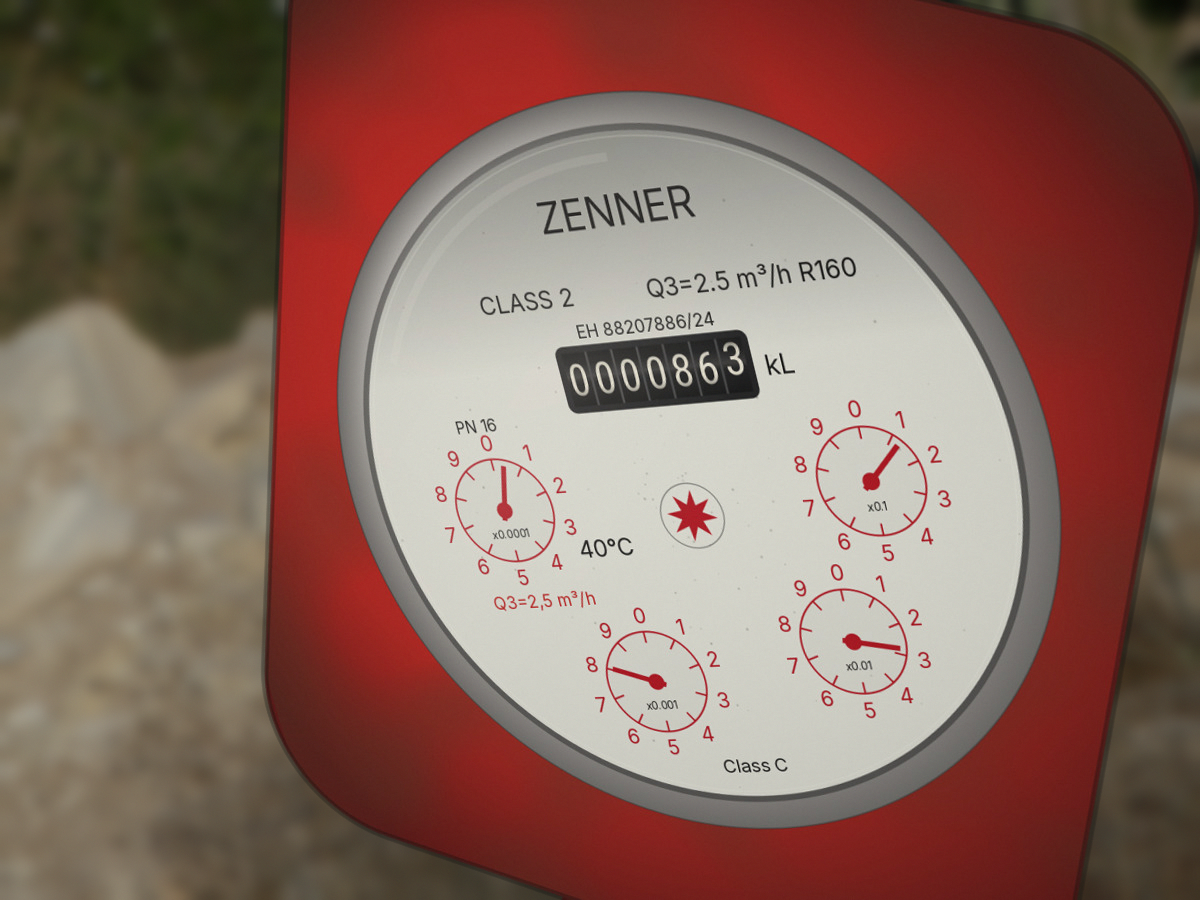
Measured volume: 863.1280 (kL)
